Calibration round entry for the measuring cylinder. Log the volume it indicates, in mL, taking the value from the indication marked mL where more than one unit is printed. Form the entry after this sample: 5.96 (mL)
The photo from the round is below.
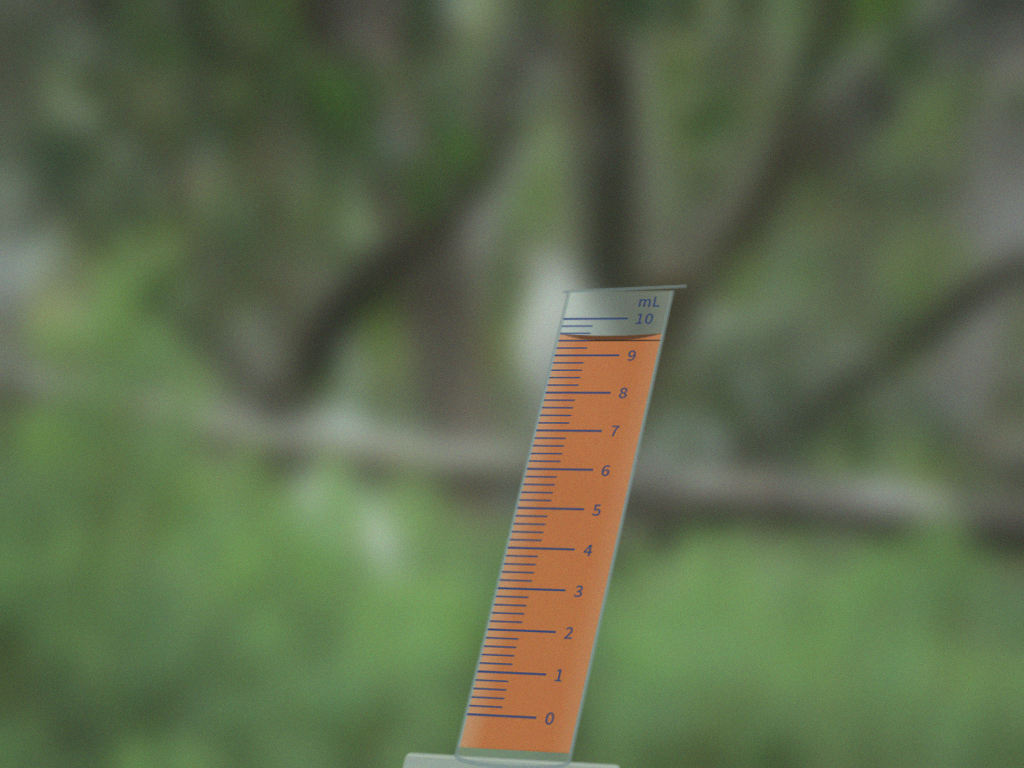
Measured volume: 9.4 (mL)
